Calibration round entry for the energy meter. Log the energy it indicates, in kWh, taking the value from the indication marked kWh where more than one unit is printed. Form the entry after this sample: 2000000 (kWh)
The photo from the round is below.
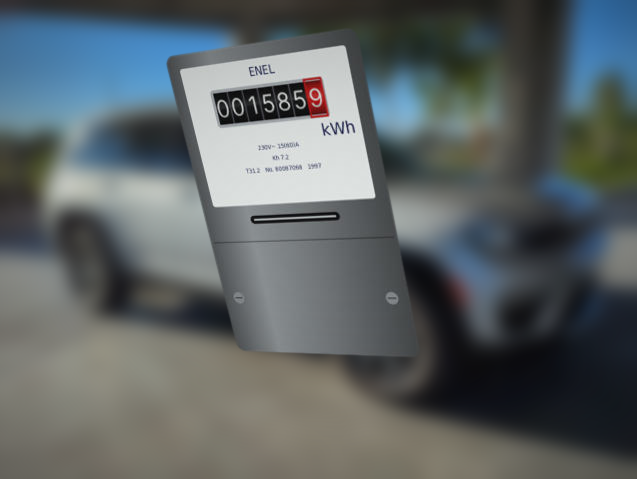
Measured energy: 1585.9 (kWh)
